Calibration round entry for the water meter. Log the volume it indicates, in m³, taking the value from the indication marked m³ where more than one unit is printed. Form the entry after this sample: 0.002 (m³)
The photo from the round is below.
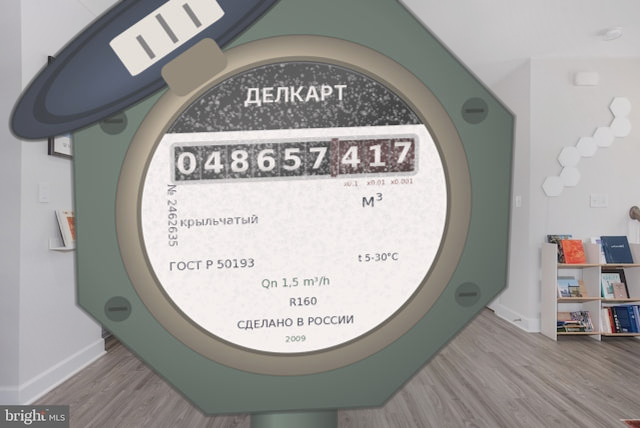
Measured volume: 48657.417 (m³)
